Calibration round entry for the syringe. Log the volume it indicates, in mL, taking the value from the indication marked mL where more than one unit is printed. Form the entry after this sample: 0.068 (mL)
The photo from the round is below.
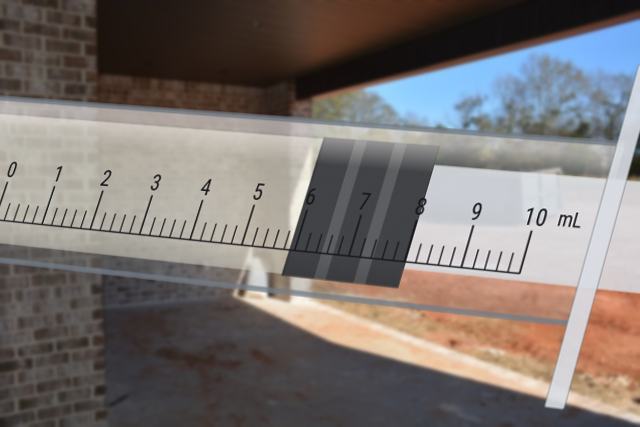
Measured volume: 5.9 (mL)
